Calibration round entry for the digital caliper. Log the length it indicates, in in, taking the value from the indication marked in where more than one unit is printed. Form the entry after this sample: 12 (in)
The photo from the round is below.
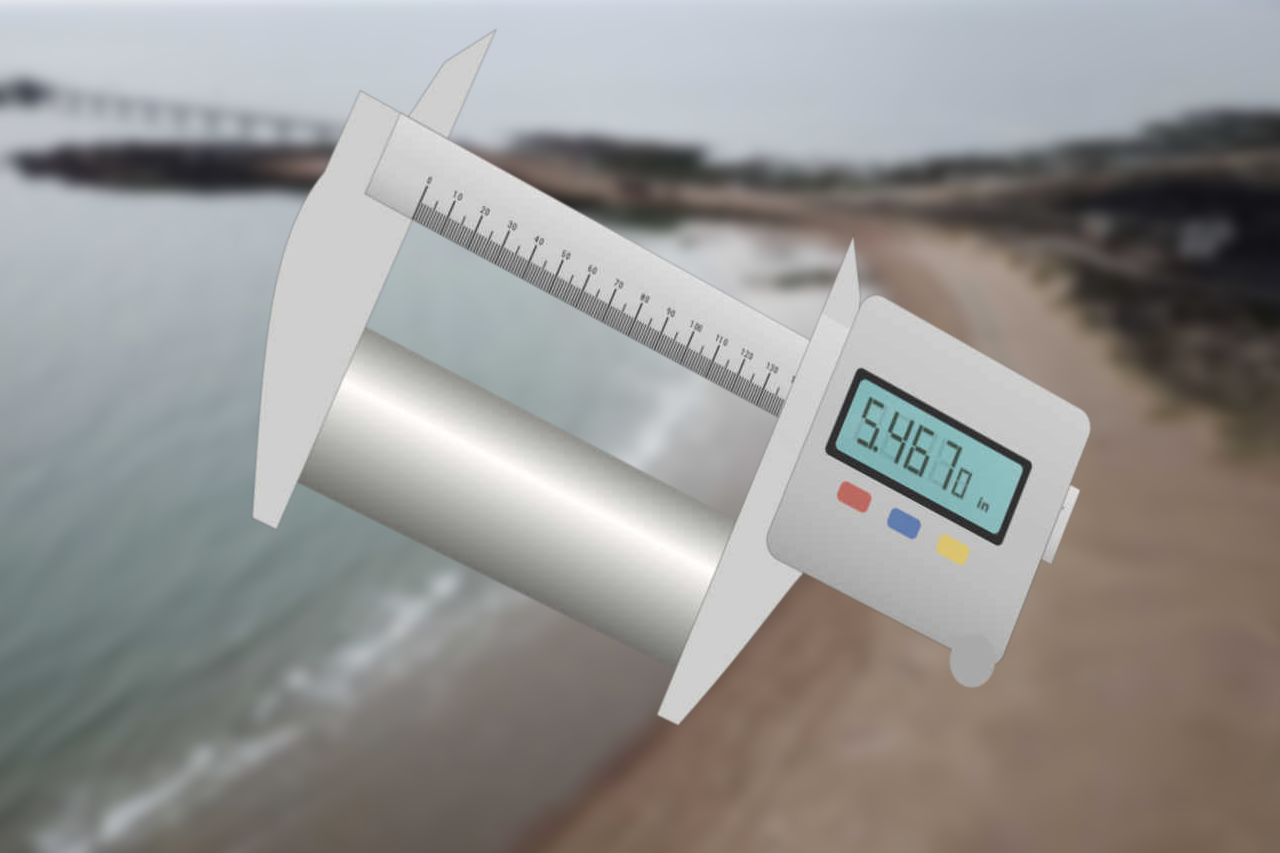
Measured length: 5.4670 (in)
